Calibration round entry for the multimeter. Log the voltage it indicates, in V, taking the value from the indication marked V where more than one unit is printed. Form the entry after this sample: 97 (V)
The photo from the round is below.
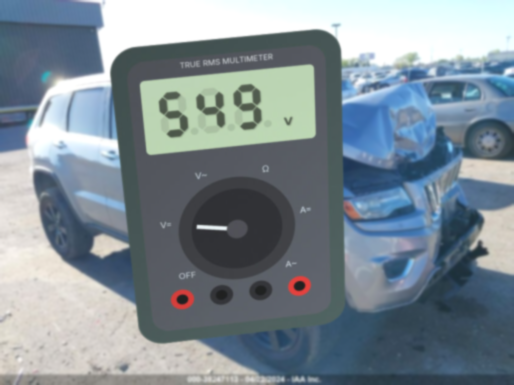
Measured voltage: 549 (V)
